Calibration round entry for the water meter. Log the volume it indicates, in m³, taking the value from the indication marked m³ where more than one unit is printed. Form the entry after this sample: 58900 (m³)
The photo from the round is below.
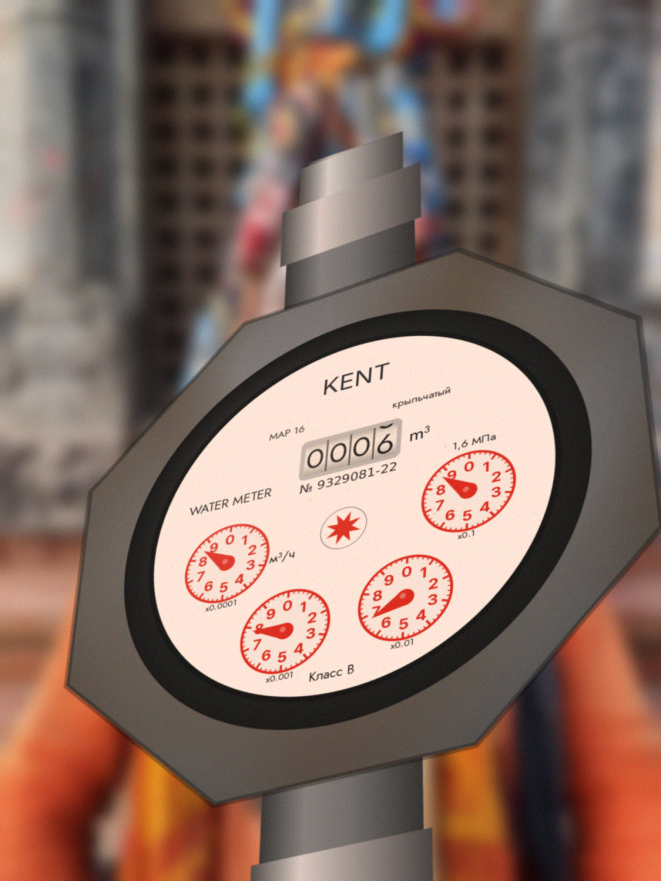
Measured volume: 5.8678 (m³)
